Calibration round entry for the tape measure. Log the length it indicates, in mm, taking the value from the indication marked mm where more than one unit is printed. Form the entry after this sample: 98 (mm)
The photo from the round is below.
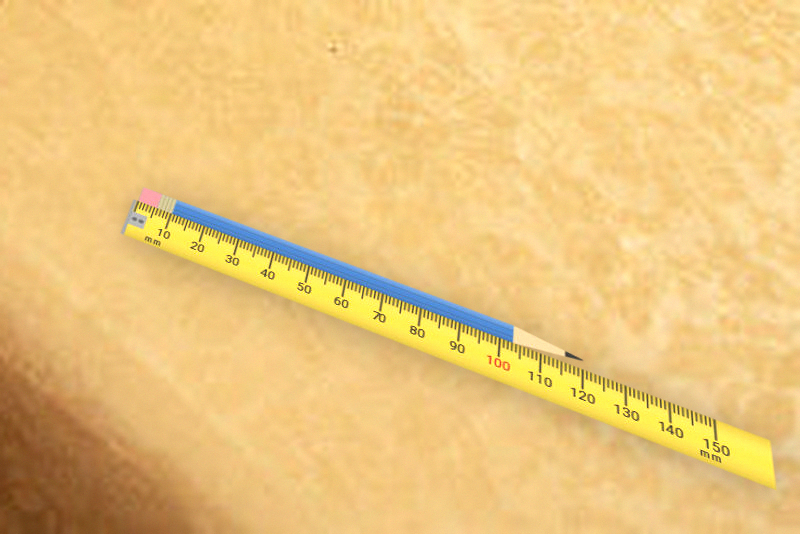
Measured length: 120 (mm)
